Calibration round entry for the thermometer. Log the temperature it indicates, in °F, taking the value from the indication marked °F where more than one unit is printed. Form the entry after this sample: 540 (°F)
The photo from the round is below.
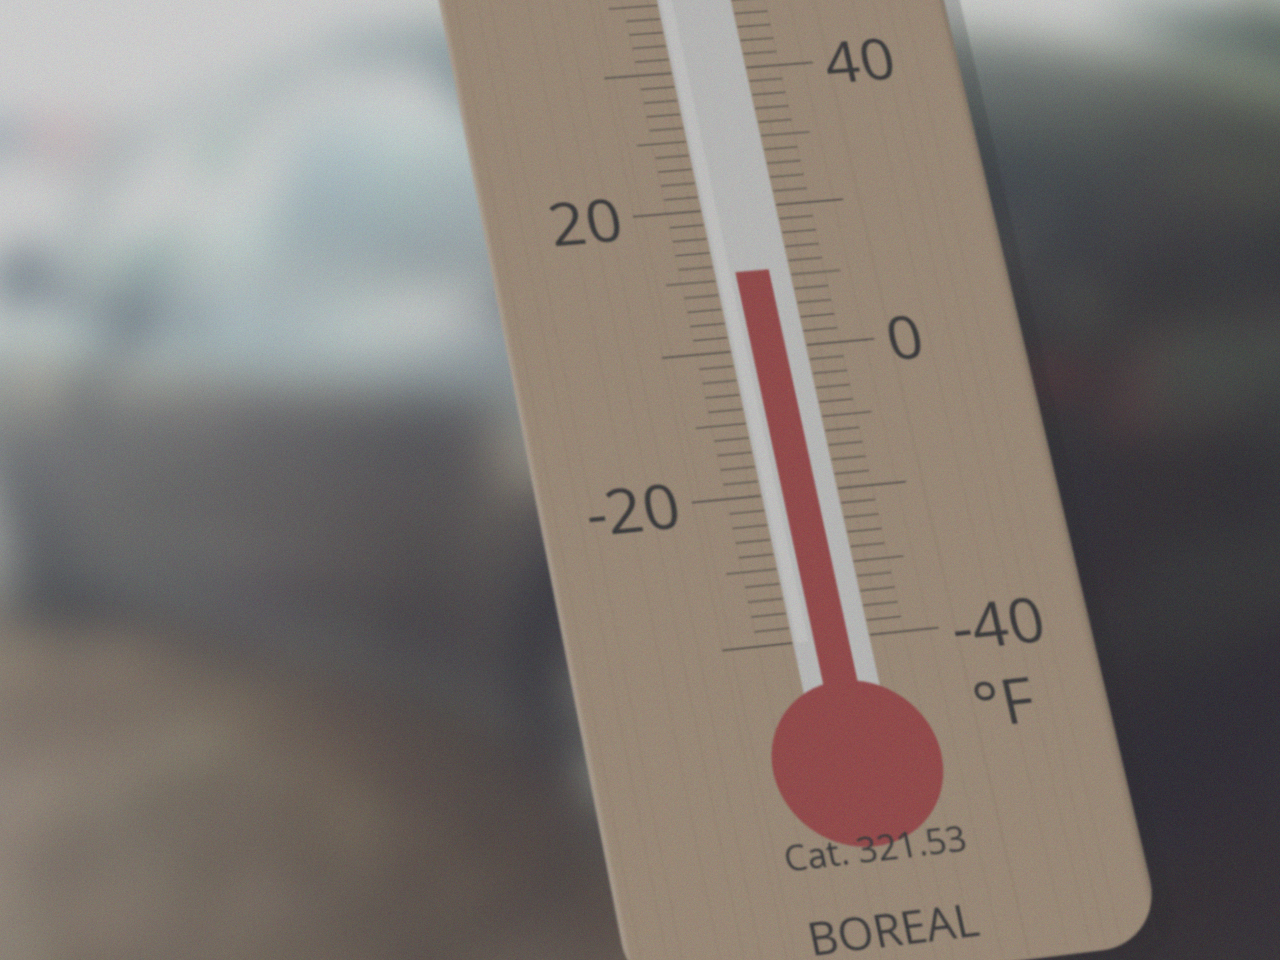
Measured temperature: 11 (°F)
